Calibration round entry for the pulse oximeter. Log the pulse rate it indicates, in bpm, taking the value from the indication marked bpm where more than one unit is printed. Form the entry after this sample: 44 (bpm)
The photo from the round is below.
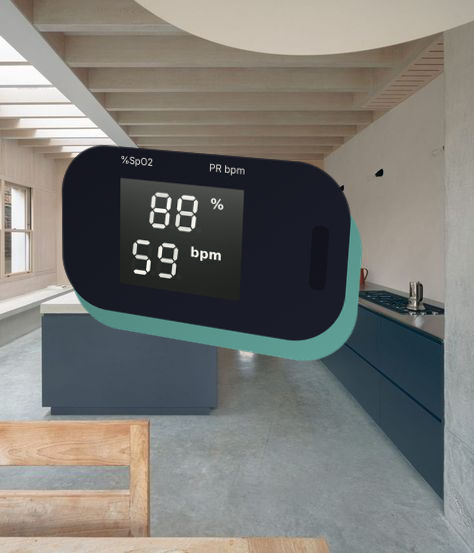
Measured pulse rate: 59 (bpm)
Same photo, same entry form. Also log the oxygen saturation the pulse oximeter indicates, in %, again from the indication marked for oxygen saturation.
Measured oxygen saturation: 88 (%)
